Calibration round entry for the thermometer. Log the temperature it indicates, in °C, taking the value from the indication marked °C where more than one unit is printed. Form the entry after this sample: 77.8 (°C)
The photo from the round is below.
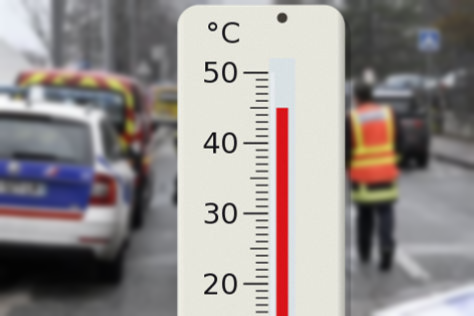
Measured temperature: 45 (°C)
